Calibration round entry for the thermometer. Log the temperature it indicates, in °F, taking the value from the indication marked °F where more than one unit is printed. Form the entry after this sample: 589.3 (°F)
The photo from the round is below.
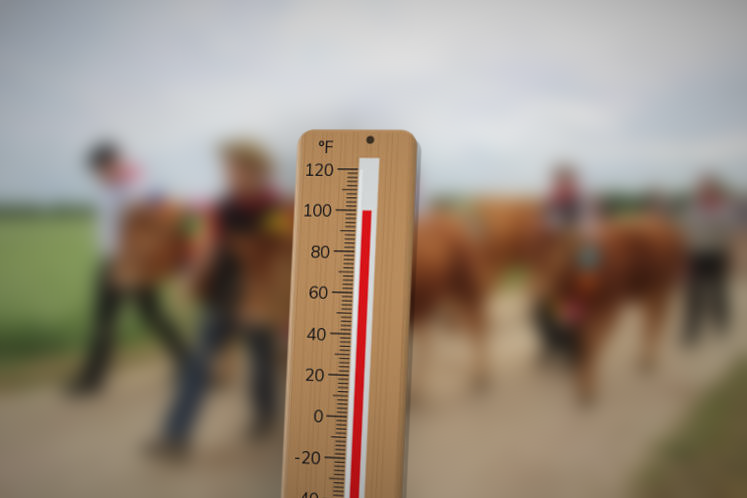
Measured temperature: 100 (°F)
